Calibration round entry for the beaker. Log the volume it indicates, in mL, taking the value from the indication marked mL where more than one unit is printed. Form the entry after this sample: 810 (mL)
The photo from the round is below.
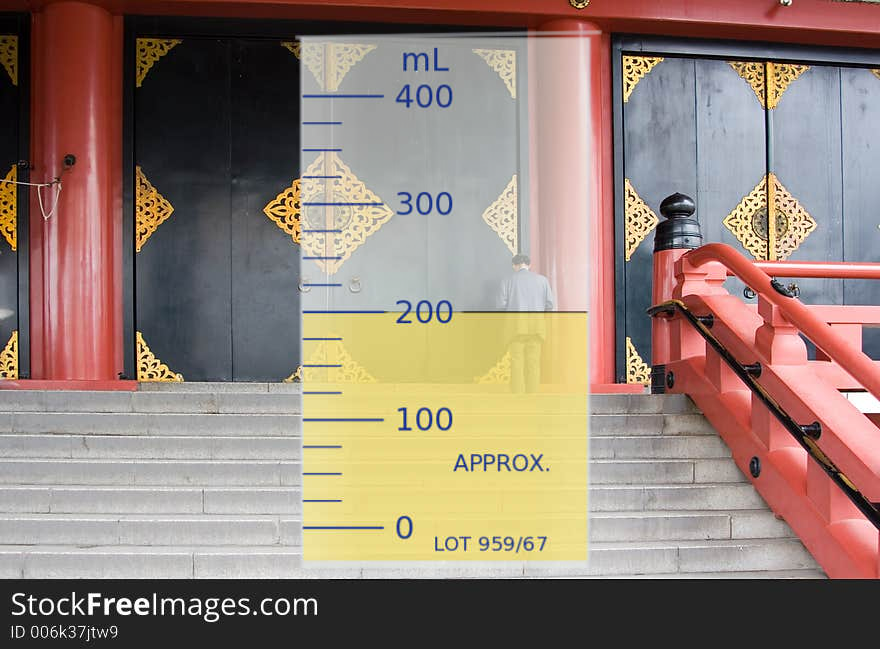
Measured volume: 200 (mL)
